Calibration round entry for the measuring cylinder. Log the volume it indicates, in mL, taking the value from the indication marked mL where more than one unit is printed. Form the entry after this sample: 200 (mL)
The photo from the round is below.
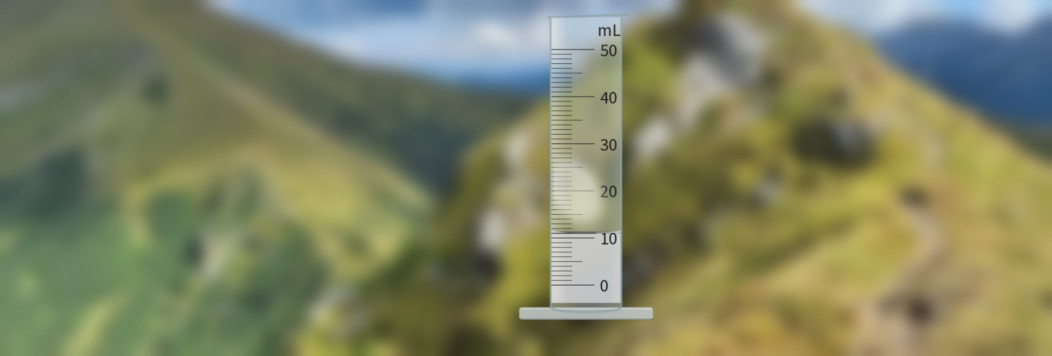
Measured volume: 11 (mL)
